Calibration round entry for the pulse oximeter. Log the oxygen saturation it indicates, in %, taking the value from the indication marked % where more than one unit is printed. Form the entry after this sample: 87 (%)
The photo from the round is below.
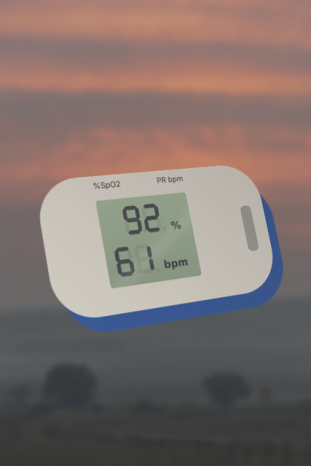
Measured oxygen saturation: 92 (%)
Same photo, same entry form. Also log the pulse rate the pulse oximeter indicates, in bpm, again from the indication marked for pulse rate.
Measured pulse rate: 61 (bpm)
